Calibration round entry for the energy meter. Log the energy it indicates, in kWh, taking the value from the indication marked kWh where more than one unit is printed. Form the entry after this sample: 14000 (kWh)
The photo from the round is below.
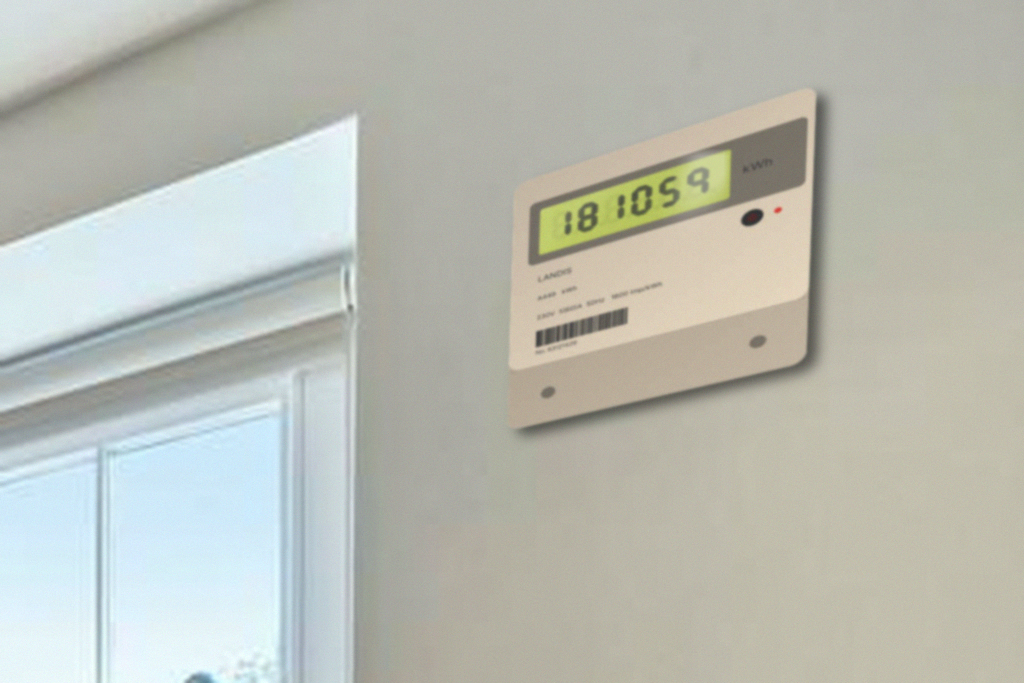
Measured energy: 181059 (kWh)
